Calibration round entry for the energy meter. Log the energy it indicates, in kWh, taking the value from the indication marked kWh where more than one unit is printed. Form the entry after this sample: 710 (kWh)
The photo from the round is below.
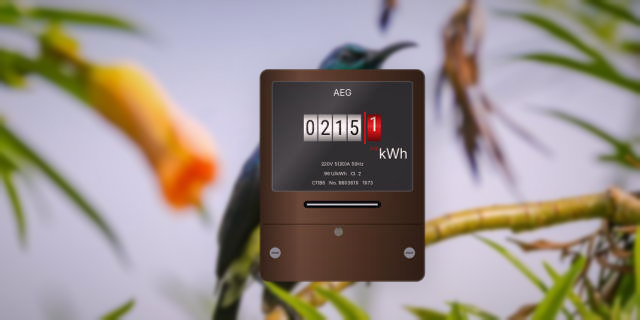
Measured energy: 215.1 (kWh)
